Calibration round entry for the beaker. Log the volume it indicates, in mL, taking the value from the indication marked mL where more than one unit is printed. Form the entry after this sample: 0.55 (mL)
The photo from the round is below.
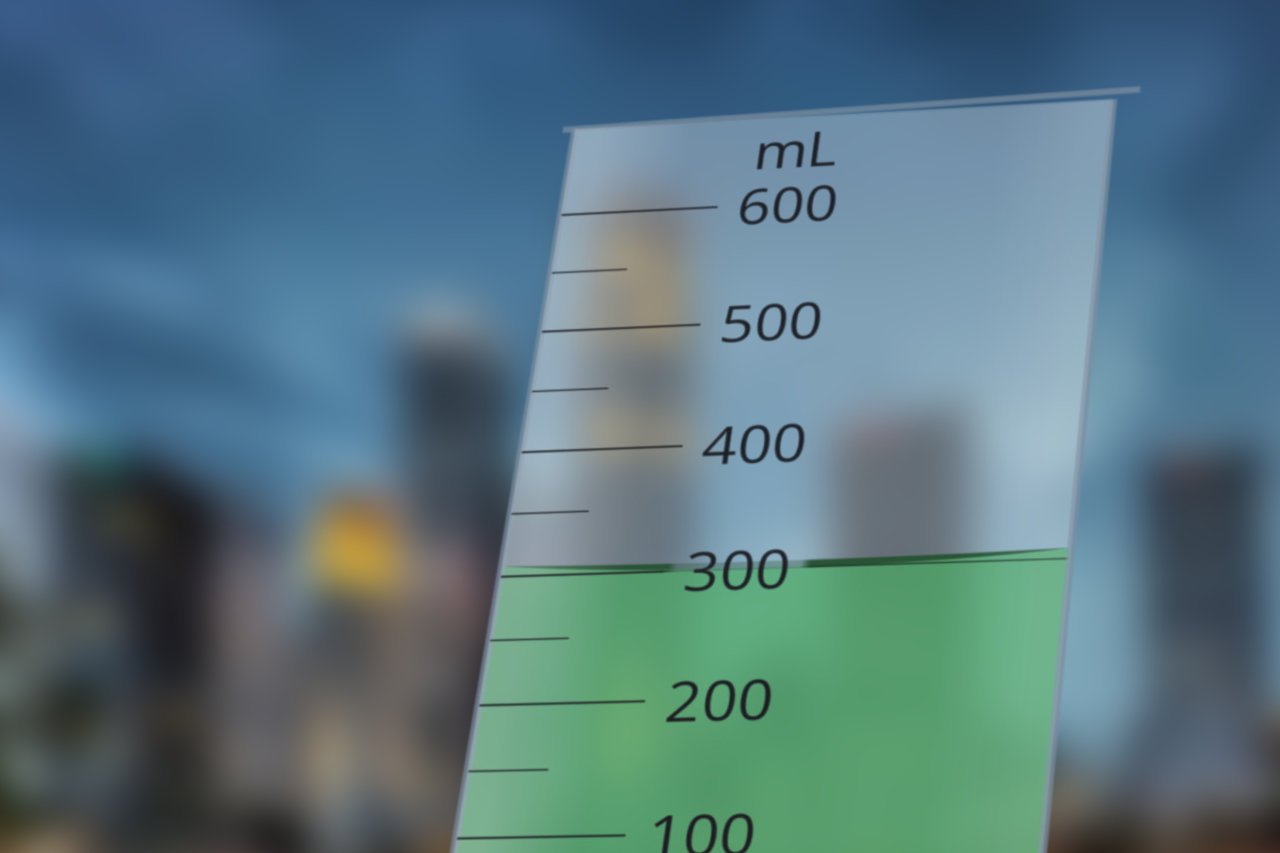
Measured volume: 300 (mL)
